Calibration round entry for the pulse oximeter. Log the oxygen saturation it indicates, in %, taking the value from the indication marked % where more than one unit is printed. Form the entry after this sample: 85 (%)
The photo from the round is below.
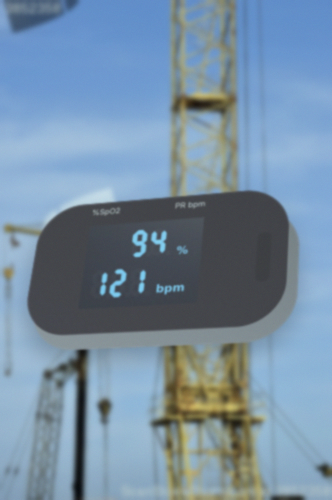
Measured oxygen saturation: 94 (%)
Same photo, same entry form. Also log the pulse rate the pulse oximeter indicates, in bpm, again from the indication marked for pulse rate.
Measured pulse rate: 121 (bpm)
